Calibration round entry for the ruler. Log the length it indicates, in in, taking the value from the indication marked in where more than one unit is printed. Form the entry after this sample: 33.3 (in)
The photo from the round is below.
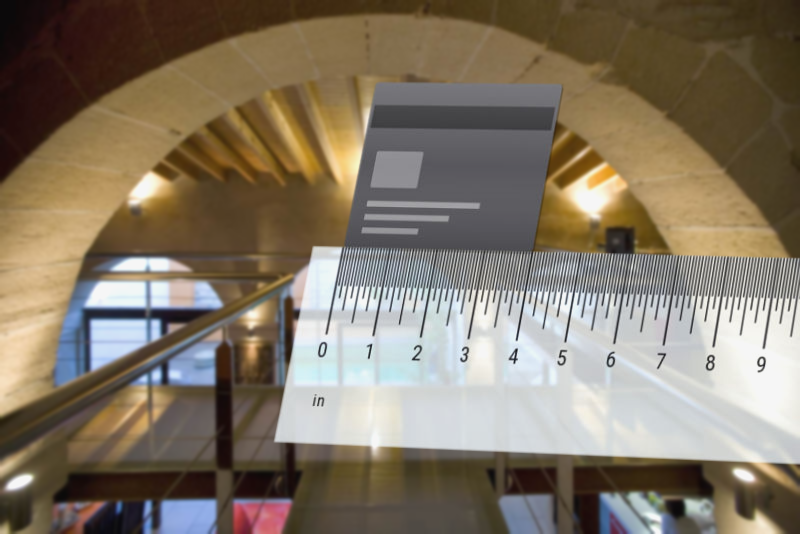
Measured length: 4 (in)
